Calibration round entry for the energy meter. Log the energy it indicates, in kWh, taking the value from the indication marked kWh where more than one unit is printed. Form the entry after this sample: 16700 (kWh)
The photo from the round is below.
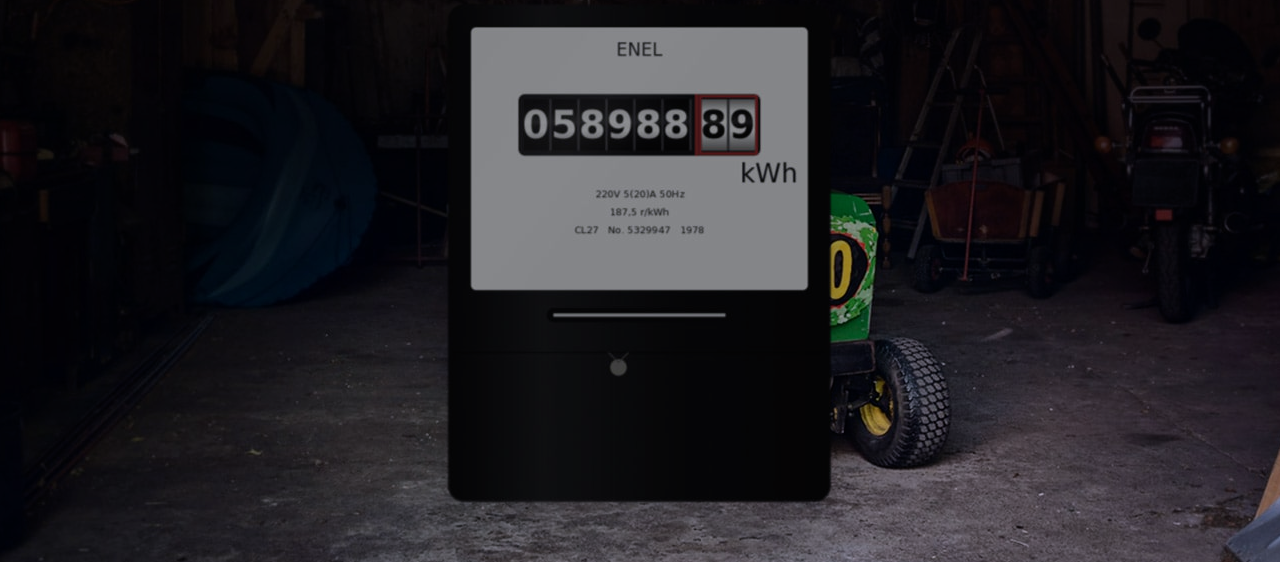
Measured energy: 58988.89 (kWh)
